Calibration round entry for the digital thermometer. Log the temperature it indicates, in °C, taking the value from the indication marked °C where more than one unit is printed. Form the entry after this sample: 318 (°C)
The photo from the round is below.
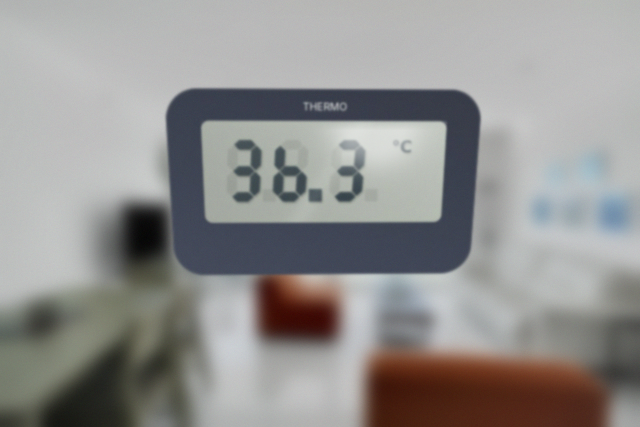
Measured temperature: 36.3 (°C)
